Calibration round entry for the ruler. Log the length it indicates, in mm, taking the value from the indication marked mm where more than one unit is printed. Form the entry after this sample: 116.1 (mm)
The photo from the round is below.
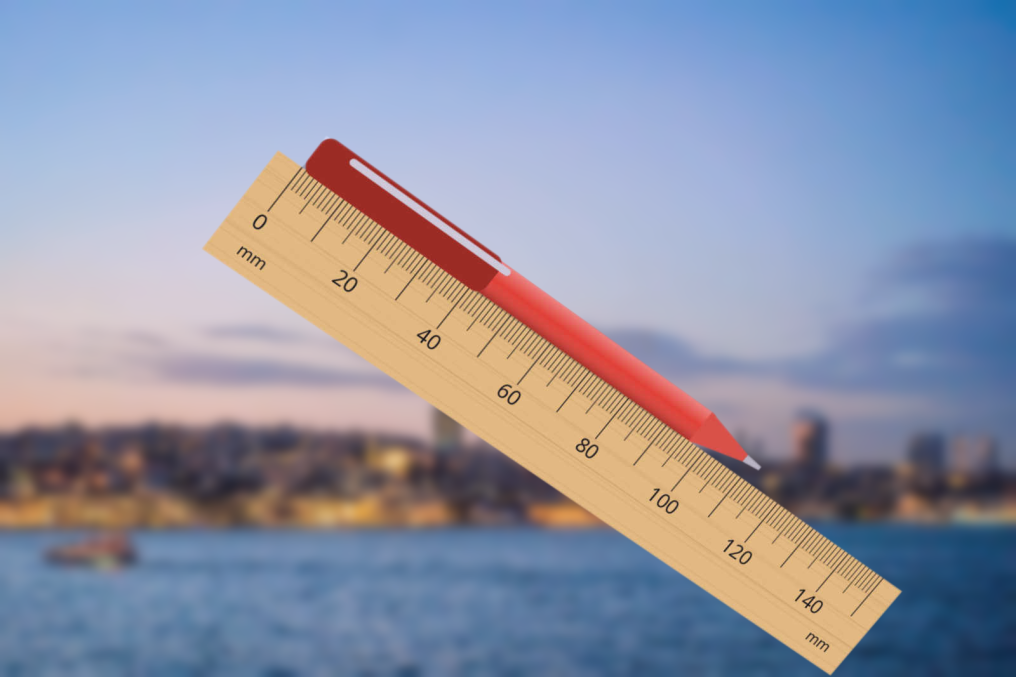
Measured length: 112 (mm)
